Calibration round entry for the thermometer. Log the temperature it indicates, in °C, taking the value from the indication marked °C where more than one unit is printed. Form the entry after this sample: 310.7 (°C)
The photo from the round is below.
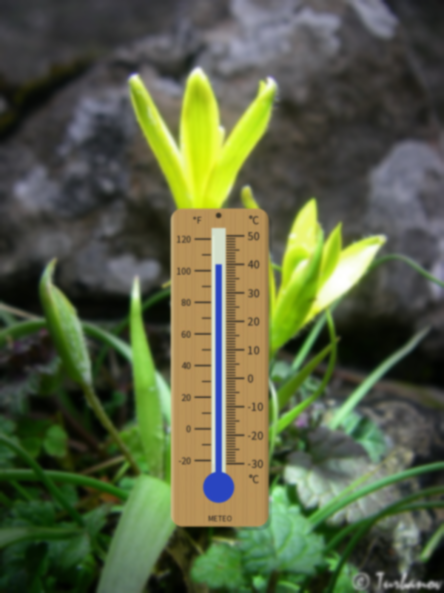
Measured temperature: 40 (°C)
